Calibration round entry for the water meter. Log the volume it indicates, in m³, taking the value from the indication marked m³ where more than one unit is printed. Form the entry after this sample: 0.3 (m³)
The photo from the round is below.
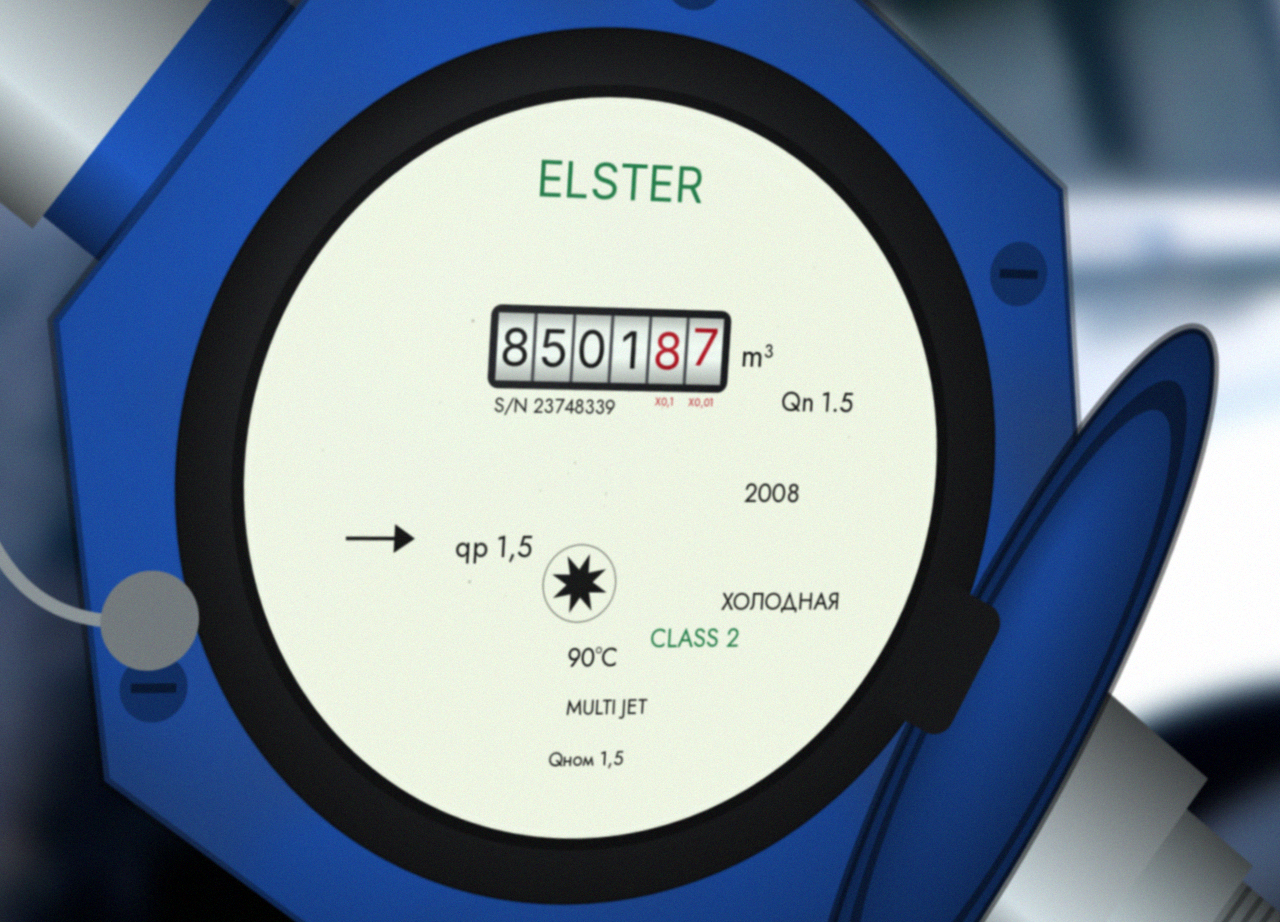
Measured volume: 8501.87 (m³)
